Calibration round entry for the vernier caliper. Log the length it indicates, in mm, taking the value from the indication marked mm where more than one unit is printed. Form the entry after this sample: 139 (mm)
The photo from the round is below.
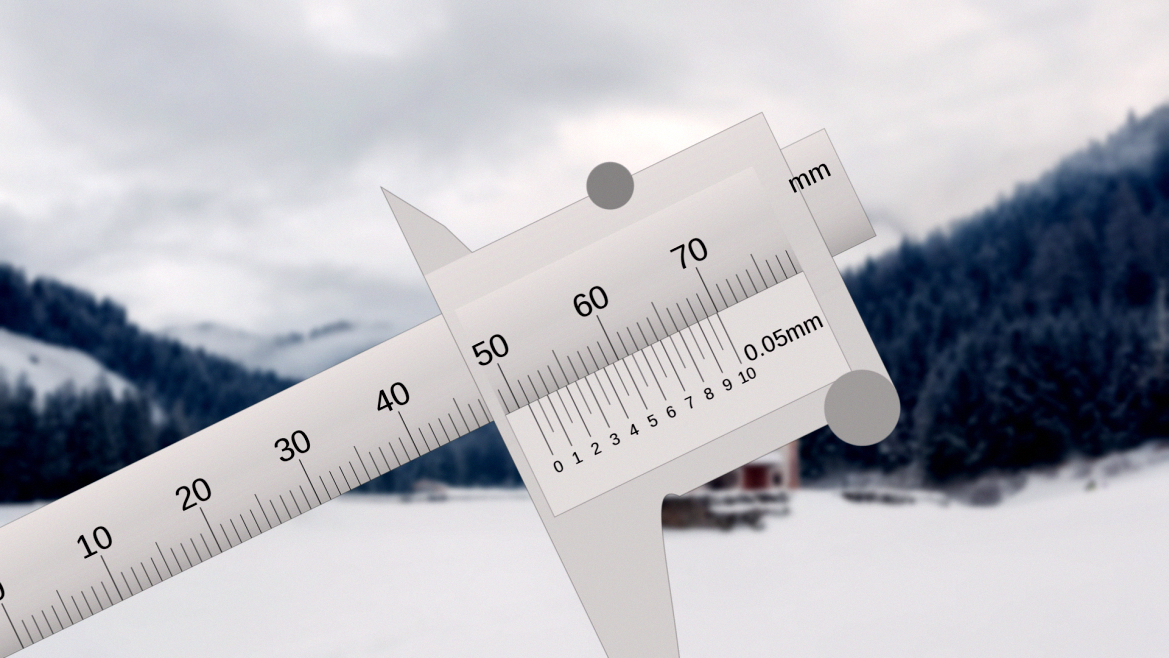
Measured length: 50.9 (mm)
